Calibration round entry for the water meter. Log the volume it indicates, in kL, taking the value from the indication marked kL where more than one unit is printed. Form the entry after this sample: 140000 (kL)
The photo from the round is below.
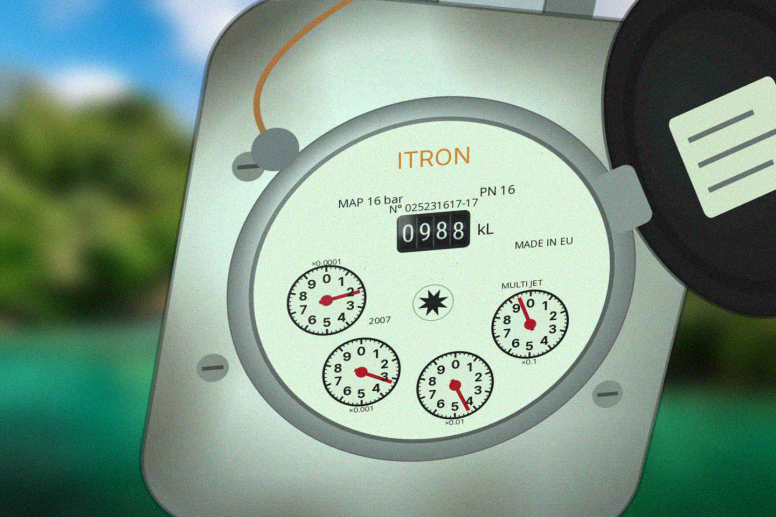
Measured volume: 987.9432 (kL)
